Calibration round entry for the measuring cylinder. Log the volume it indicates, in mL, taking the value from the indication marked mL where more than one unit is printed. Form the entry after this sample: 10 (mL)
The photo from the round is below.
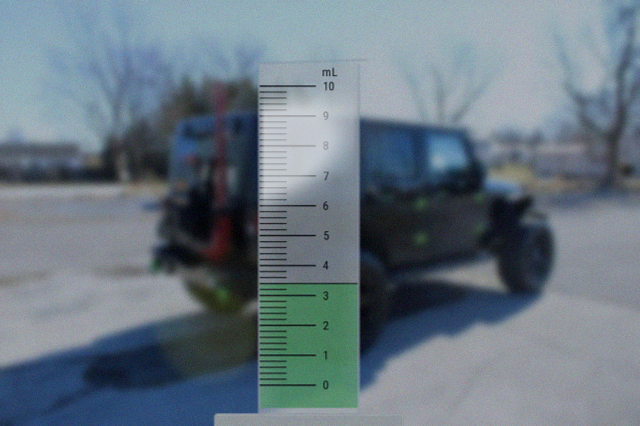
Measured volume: 3.4 (mL)
